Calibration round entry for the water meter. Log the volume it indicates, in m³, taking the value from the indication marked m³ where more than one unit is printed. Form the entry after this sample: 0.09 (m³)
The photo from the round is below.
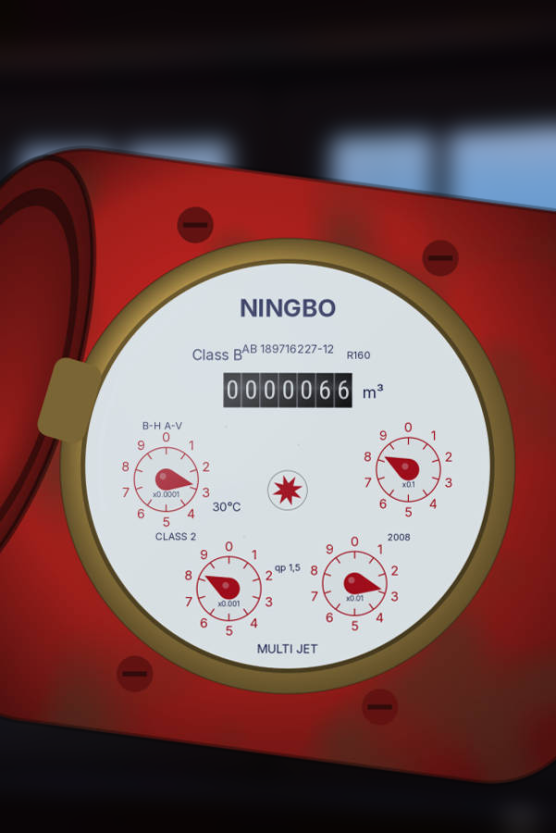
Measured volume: 66.8282 (m³)
